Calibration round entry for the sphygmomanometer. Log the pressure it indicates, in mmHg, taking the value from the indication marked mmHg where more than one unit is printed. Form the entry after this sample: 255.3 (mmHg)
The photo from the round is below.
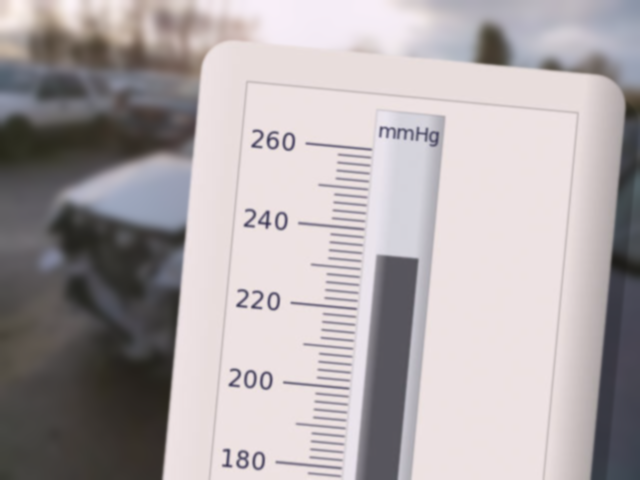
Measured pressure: 234 (mmHg)
